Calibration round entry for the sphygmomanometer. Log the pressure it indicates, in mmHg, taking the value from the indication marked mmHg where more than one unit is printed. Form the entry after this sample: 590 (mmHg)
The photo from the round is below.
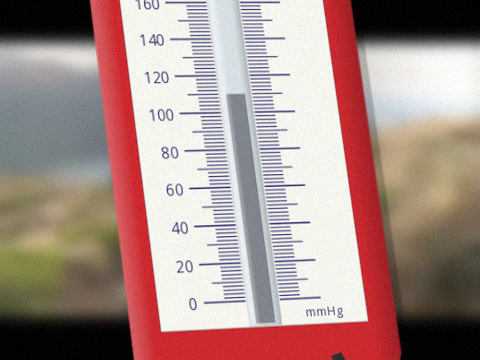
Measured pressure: 110 (mmHg)
